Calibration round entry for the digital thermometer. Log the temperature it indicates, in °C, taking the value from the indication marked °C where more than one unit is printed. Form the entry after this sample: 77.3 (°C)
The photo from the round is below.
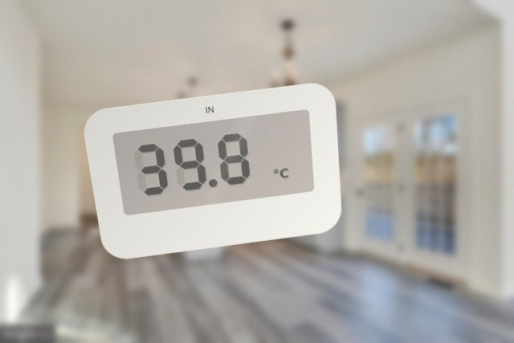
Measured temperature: 39.8 (°C)
